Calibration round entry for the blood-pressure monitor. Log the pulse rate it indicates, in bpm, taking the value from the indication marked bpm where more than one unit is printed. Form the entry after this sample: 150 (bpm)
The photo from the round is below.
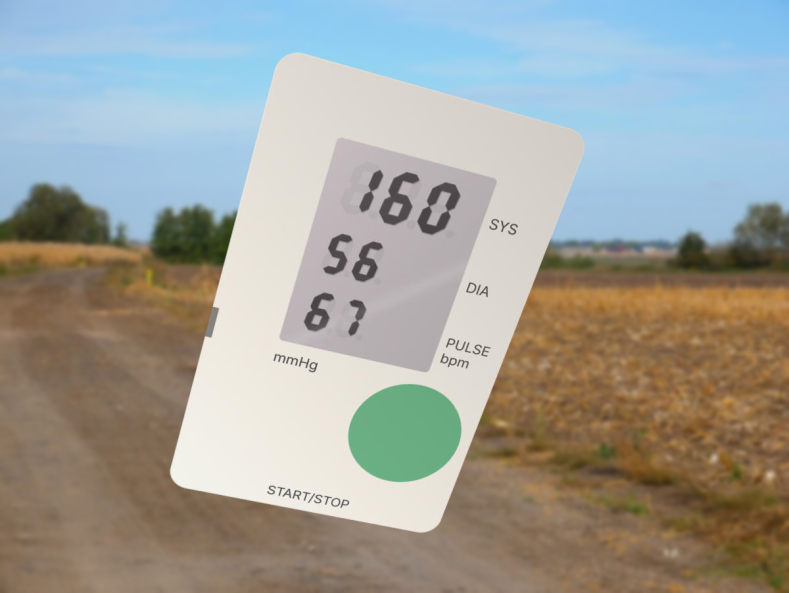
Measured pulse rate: 67 (bpm)
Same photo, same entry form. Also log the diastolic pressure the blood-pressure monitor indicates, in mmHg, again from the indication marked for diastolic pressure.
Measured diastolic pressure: 56 (mmHg)
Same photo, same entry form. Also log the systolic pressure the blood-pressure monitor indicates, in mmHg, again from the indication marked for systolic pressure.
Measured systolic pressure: 160 (mmHg)
